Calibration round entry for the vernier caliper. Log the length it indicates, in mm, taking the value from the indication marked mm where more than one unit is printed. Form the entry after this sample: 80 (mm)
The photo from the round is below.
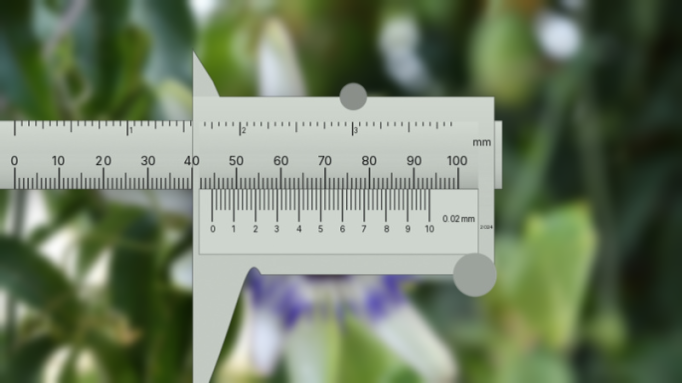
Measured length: 44.5 (mm)
